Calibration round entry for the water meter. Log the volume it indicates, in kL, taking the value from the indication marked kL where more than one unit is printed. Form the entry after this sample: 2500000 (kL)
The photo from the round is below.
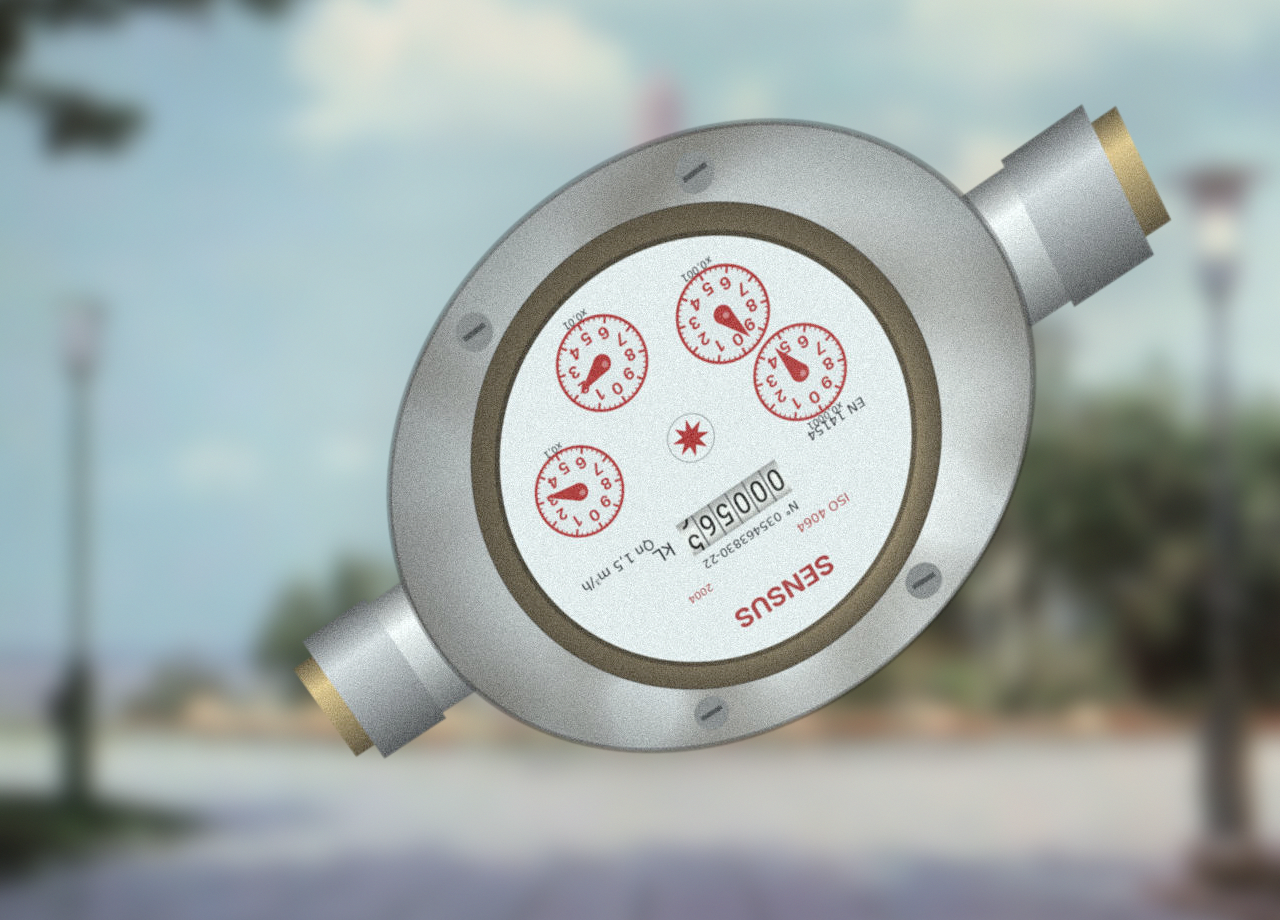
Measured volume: 565.3194 (kL)
